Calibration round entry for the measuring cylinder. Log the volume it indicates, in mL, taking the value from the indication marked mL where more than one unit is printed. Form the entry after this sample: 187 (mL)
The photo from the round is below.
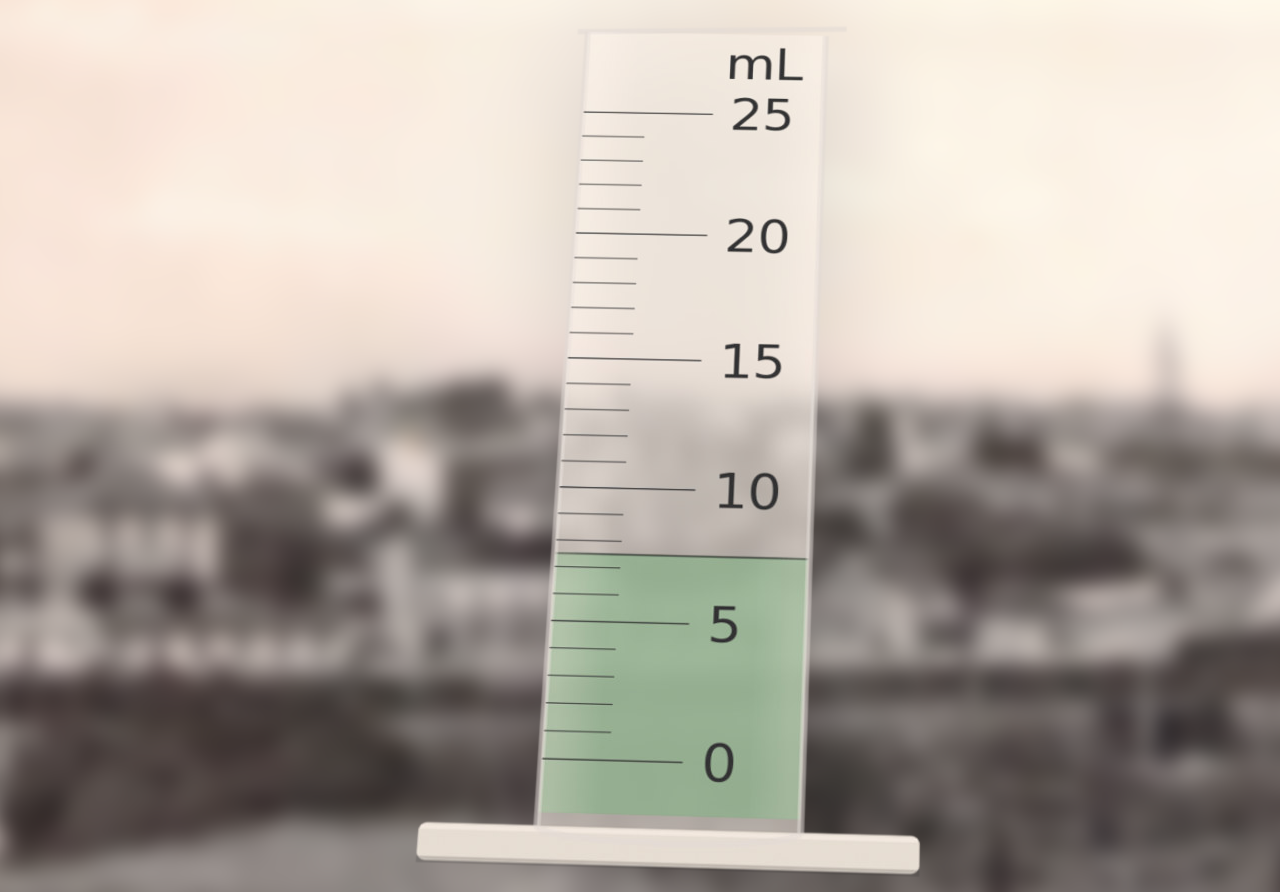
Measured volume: 7.5 (mL)
